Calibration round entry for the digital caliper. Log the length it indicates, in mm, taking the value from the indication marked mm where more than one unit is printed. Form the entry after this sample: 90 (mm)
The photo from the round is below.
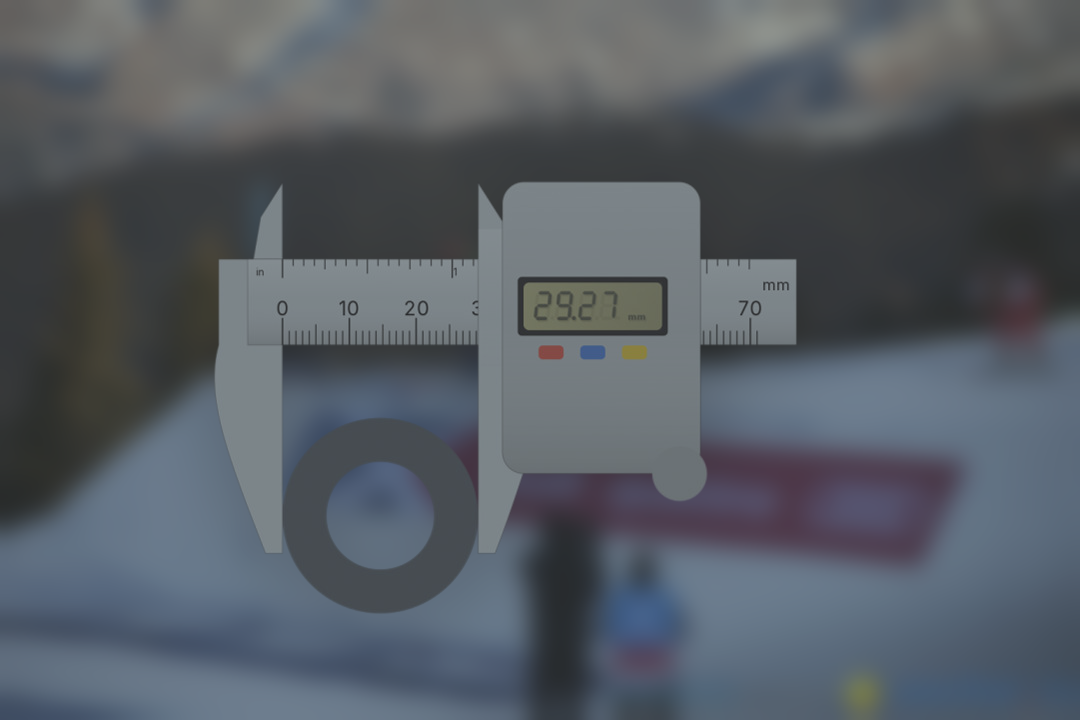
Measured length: 29.27 (mm)
